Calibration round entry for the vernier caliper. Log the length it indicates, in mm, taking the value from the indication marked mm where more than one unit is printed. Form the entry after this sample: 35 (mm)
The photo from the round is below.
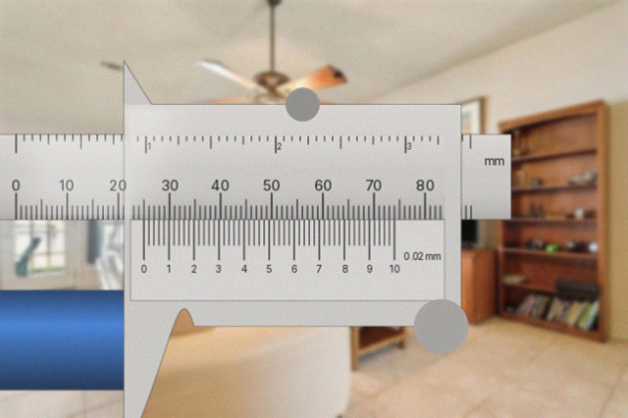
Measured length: 25.0 (mm)
